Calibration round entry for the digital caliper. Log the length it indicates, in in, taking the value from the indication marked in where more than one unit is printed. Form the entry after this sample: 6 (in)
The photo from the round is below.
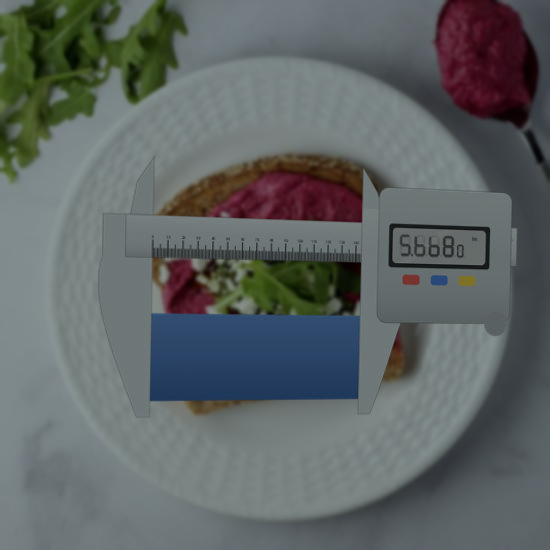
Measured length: 5.6680 (in)
